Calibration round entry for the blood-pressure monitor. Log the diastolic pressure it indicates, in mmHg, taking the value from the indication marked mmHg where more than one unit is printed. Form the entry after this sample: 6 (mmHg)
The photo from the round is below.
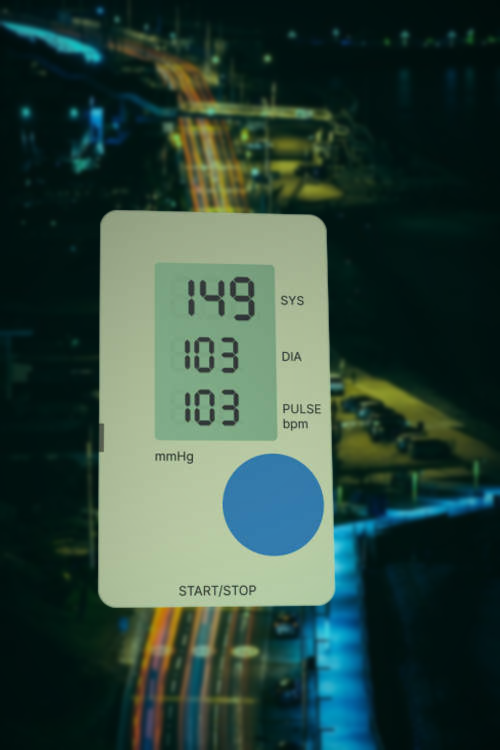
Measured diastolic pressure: 103 (mmHg)
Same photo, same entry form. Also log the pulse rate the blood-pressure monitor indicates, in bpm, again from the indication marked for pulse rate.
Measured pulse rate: 103 (bpm)
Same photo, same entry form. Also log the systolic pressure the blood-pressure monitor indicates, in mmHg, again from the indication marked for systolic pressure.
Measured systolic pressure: 149 (mmHg)
